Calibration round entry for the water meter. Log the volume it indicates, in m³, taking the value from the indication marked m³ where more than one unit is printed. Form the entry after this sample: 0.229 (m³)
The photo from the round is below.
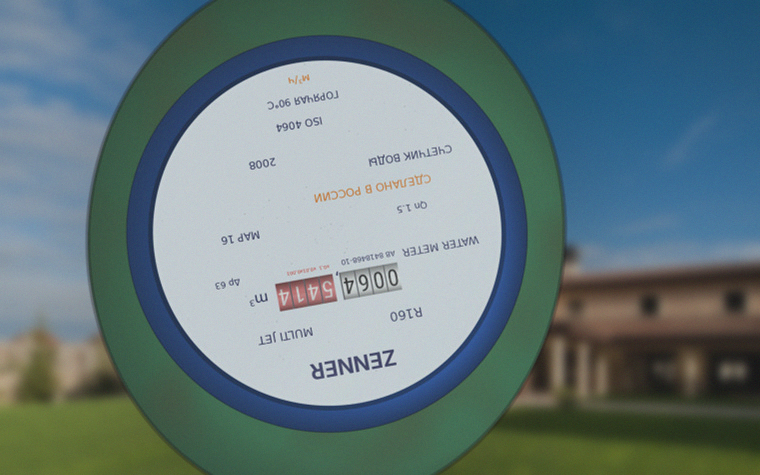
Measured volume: 64.5414 (m³)
